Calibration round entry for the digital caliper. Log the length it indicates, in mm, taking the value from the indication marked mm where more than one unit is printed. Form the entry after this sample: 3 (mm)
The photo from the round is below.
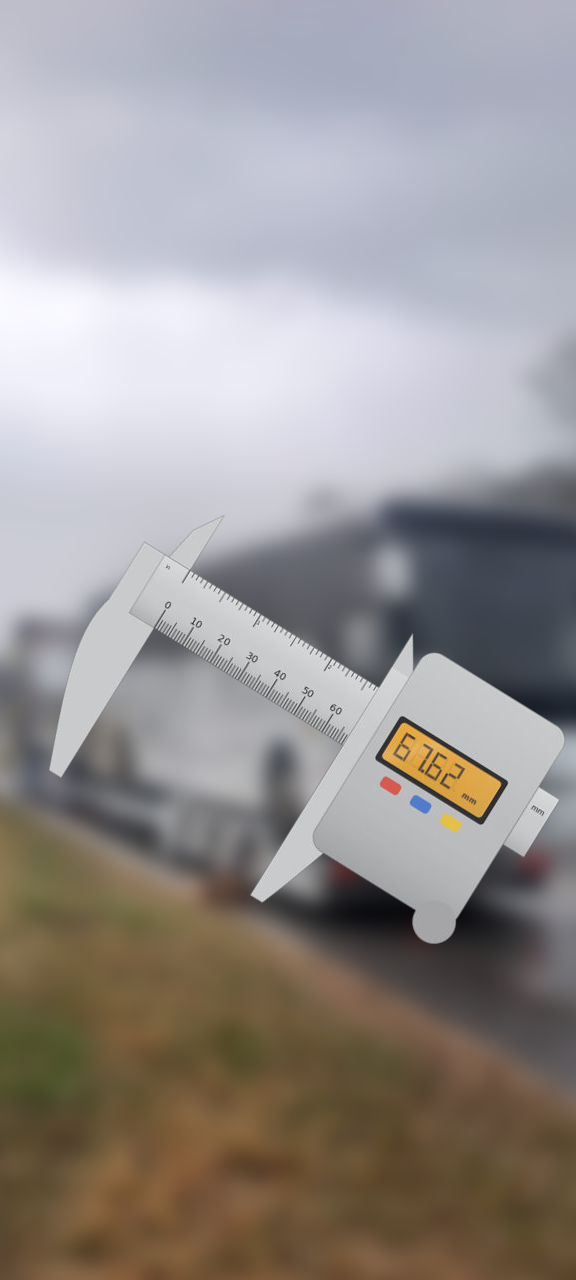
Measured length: 67.62 (mm)
